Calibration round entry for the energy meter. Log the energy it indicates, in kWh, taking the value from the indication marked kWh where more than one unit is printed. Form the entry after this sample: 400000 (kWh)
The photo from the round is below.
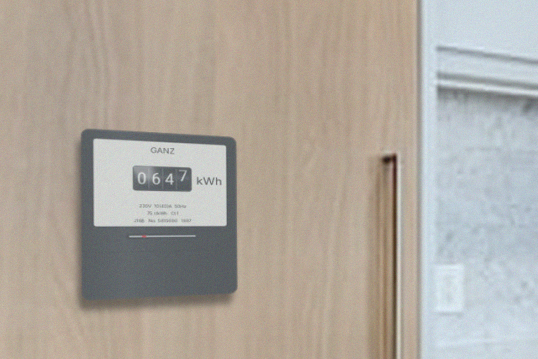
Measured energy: 647 (kWh)
